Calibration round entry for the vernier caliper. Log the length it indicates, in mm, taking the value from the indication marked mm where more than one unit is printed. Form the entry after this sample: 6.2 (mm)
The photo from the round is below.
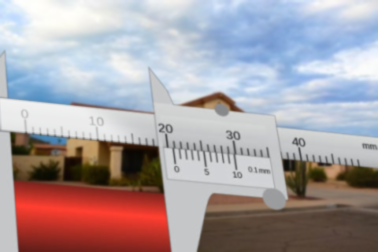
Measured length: 20.8 (mm)
